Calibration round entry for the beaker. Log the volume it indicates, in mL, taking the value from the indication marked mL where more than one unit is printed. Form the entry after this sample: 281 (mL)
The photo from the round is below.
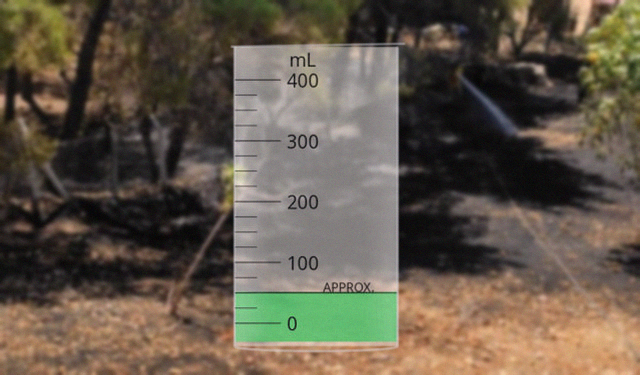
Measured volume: 50 (mL)
